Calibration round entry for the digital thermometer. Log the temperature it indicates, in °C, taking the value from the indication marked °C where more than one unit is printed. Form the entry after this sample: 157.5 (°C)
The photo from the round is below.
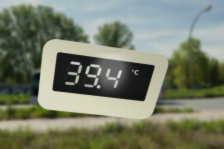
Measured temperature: 39.4 (°C)
